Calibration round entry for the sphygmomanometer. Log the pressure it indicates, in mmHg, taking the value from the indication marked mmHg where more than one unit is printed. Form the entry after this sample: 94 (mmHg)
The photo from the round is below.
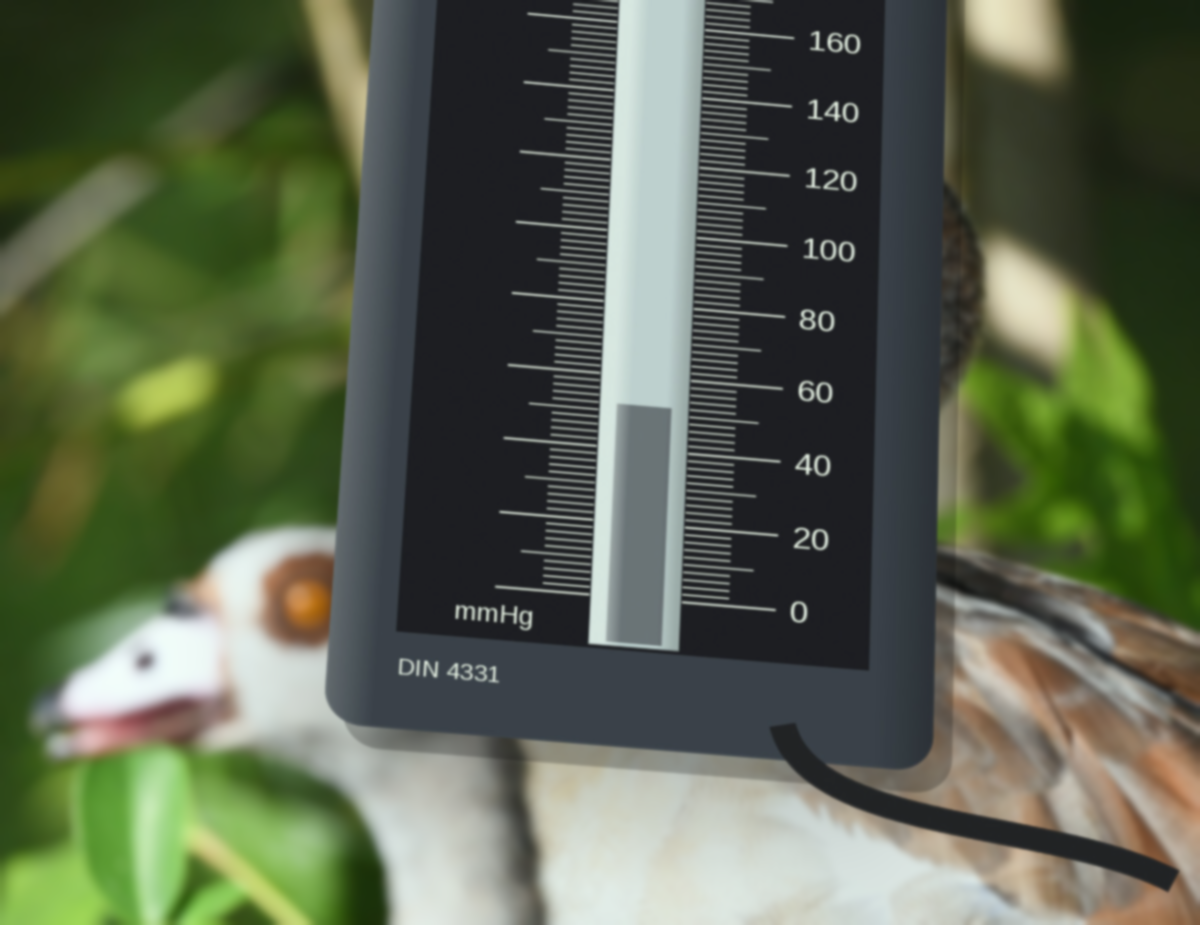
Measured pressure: 52 (mmHg)
